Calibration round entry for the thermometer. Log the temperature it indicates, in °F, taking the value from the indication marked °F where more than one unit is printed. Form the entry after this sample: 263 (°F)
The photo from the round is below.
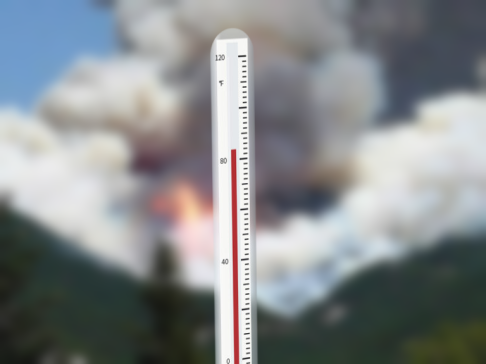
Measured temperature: 84 (°F)
